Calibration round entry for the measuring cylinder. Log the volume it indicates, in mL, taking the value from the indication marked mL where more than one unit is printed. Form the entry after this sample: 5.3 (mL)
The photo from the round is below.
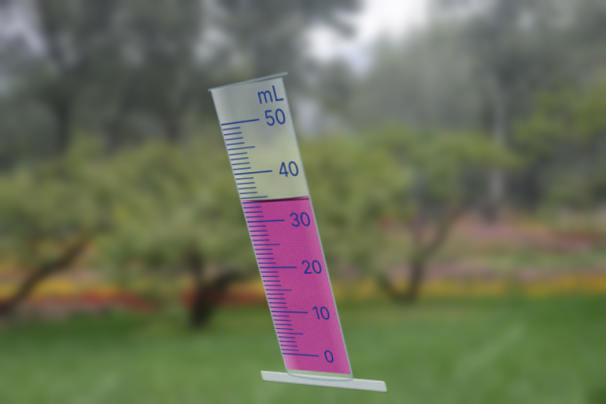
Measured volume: 34 (mL)
